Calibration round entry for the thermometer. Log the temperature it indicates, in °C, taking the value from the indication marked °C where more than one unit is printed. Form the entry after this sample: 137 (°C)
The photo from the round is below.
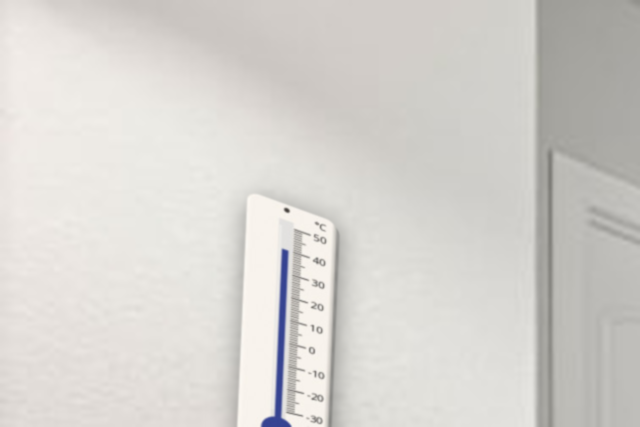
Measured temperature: 40 (°C)
